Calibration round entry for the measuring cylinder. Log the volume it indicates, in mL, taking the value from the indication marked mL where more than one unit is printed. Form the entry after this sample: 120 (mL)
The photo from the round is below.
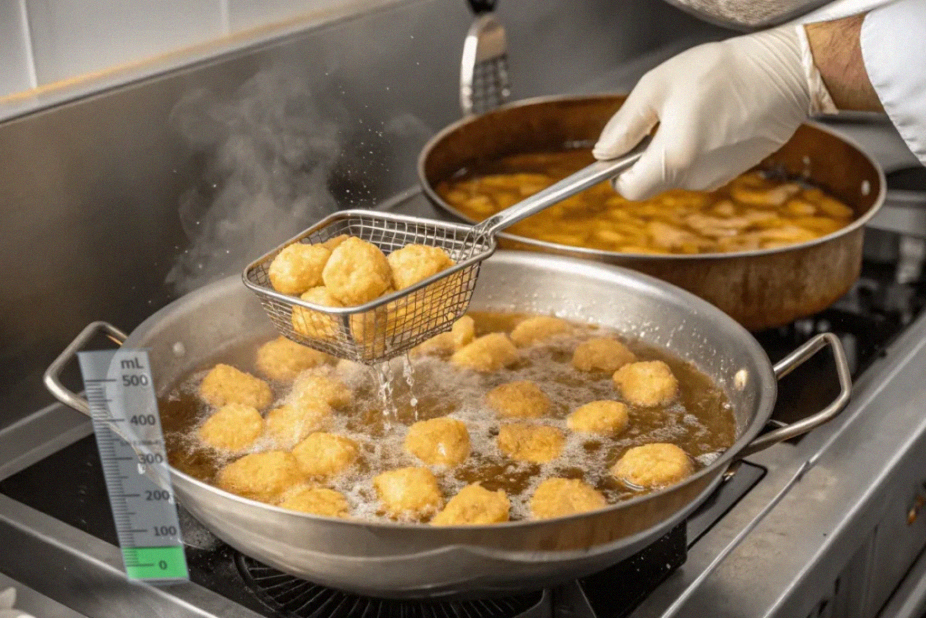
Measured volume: 50 (mL)
